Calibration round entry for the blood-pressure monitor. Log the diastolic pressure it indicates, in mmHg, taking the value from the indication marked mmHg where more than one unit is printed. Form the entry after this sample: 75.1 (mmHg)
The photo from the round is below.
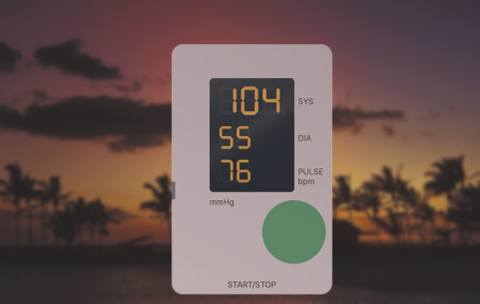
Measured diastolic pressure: 55 (mmHg)
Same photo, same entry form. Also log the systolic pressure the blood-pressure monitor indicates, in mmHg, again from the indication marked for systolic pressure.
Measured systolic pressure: 104 (mmHg)
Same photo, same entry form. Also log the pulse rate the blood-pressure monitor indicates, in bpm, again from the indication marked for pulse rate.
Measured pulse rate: 76 (bpm)
